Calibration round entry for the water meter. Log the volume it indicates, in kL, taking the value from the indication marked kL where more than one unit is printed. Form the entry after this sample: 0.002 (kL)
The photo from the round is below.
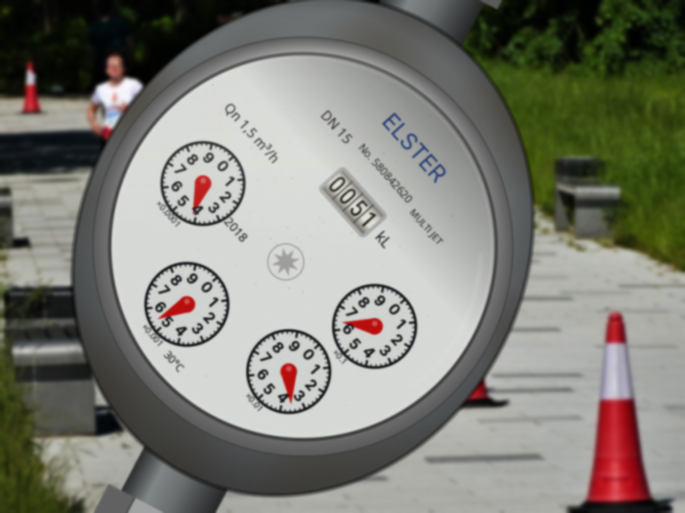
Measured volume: 51.6354 (kL)
